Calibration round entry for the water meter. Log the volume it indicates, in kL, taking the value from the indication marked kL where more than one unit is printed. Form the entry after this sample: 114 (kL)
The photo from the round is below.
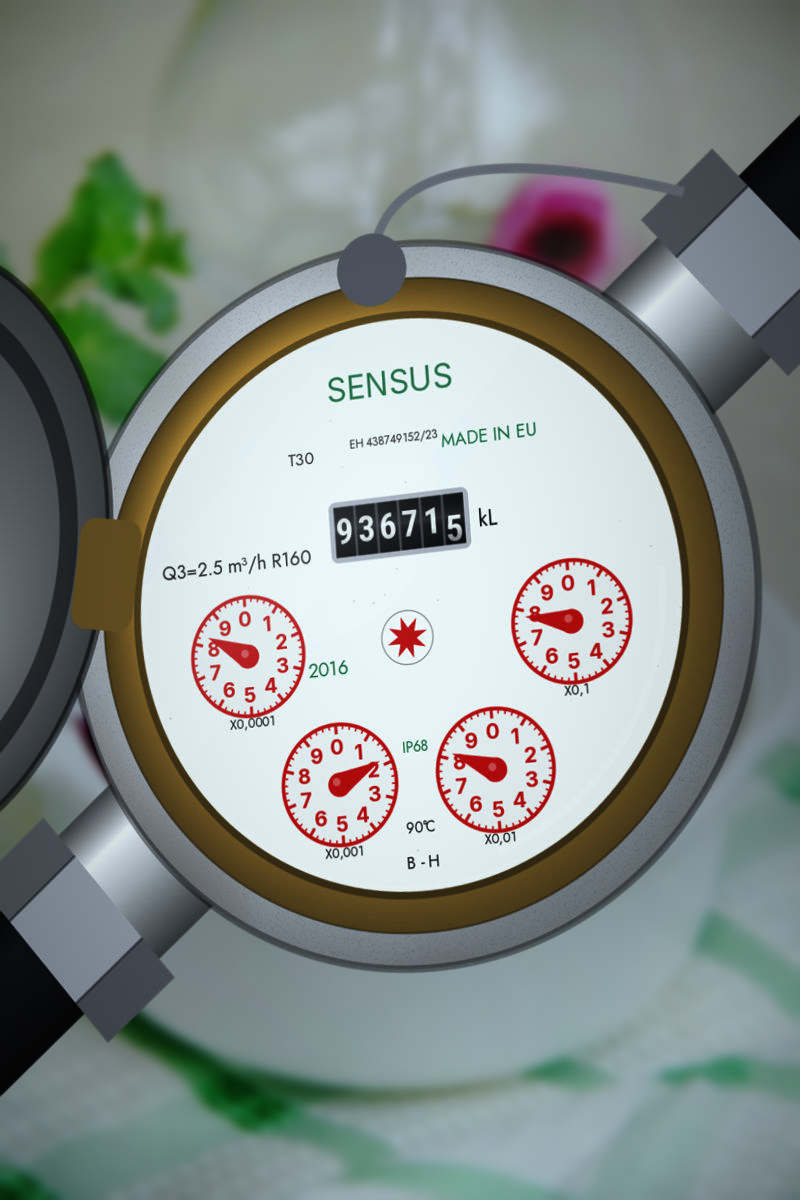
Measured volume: 936714.7818 (kL)
